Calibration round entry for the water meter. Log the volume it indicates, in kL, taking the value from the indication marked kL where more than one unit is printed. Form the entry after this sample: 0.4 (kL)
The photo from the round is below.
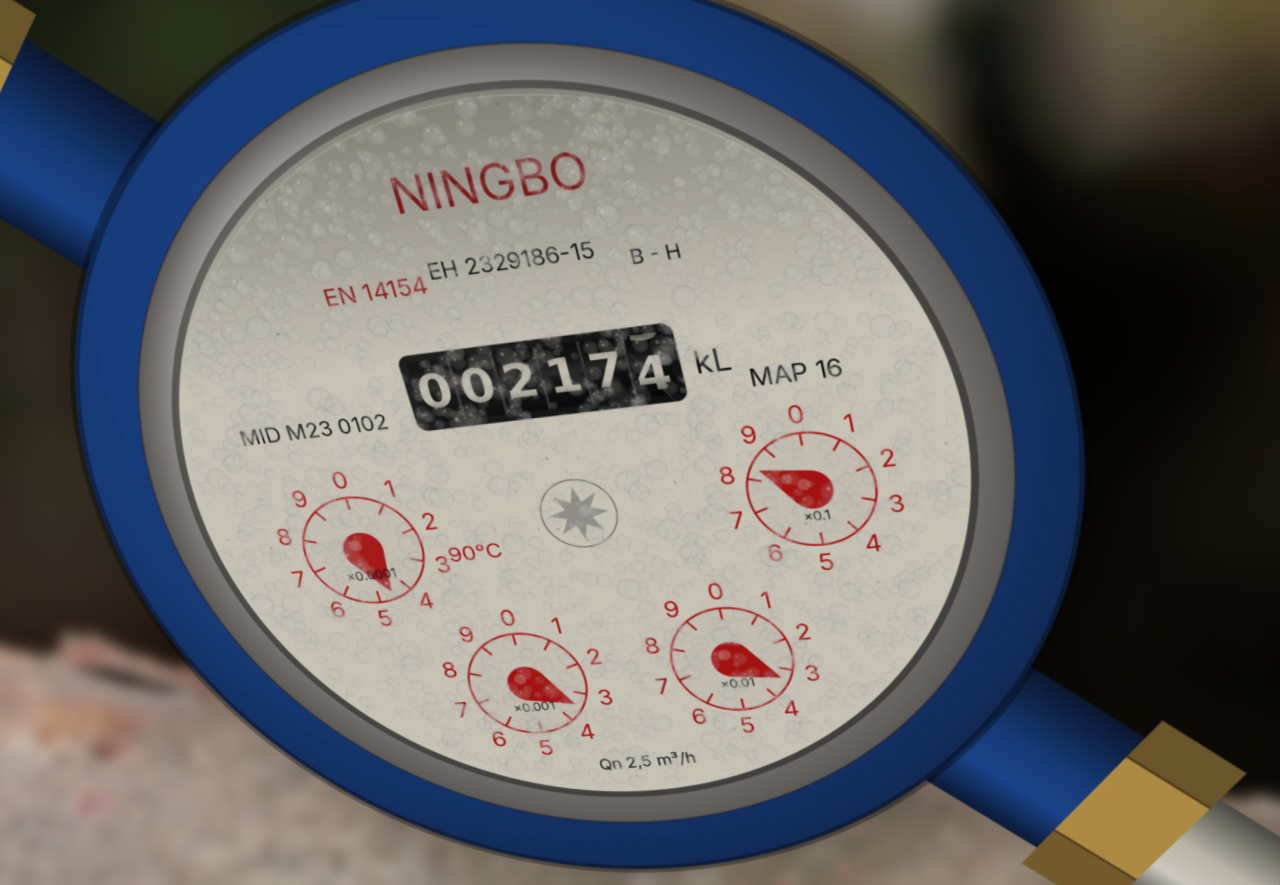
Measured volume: 2173.8334 (kL)
